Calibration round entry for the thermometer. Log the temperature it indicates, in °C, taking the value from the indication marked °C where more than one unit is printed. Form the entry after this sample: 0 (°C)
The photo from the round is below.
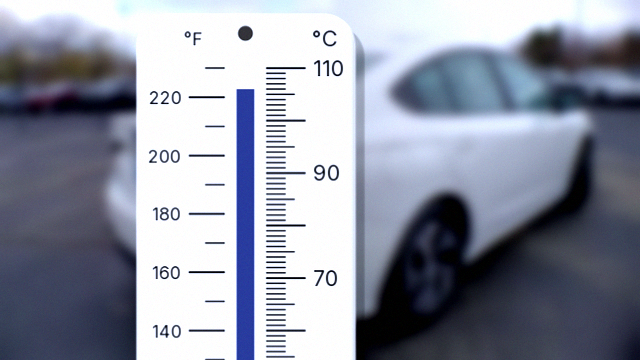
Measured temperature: 106 (°C)
